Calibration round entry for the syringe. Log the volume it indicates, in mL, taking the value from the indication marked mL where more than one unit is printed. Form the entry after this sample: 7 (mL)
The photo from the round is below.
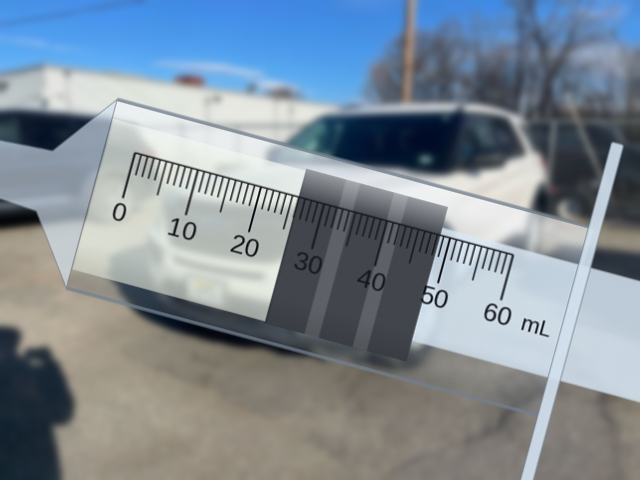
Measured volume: 26 (mL)
